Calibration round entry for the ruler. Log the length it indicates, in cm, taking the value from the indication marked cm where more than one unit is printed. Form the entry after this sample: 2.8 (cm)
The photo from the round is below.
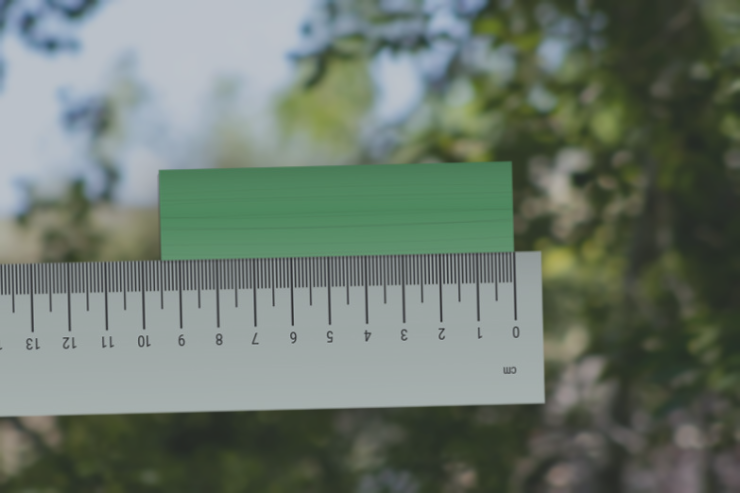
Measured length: 9.5 (cm)
